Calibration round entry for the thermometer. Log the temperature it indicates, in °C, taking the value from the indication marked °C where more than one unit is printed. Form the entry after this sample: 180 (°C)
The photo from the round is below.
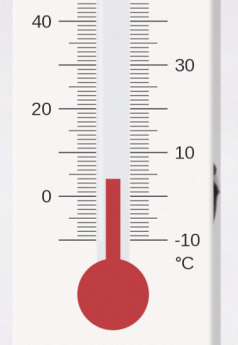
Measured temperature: 4 (°C)
